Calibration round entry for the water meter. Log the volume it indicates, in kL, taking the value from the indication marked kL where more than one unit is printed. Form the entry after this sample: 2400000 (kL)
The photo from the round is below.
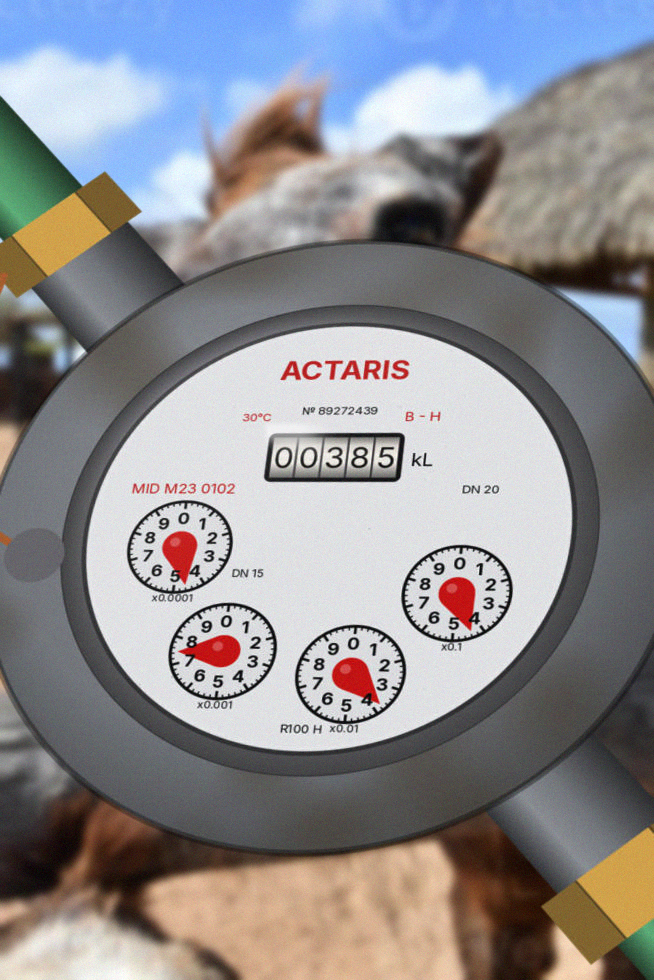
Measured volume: 385.4374 (kL)
